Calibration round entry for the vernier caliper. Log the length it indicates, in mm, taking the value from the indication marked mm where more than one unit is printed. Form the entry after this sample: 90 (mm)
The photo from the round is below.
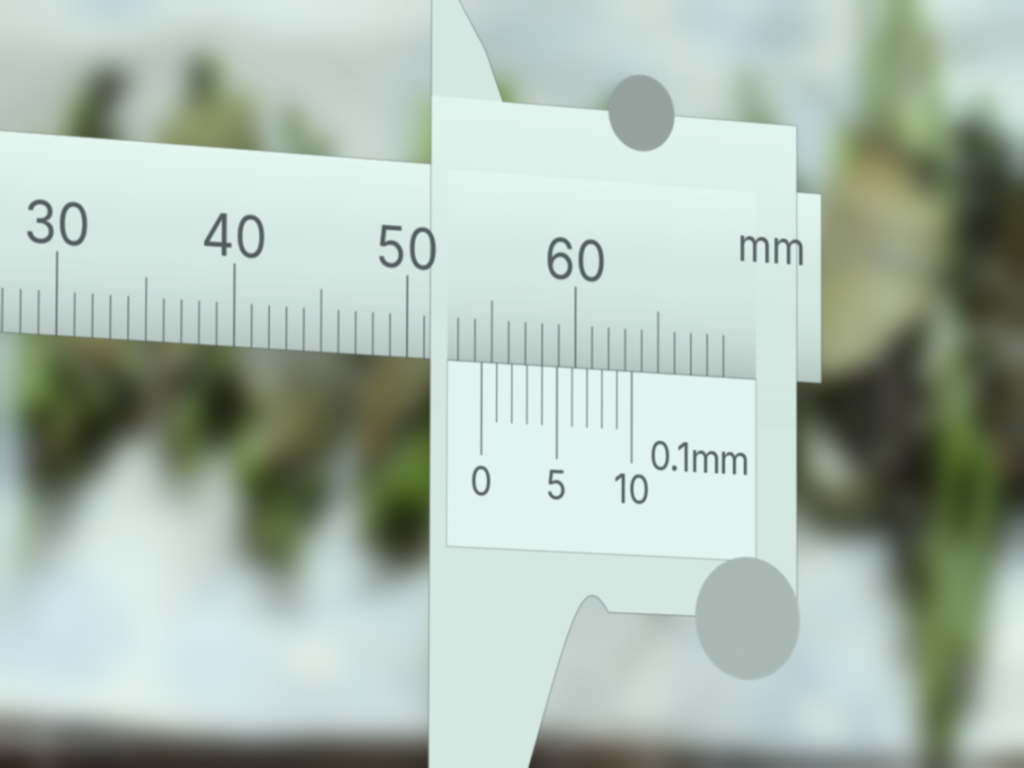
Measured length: 54.4 (mm)
